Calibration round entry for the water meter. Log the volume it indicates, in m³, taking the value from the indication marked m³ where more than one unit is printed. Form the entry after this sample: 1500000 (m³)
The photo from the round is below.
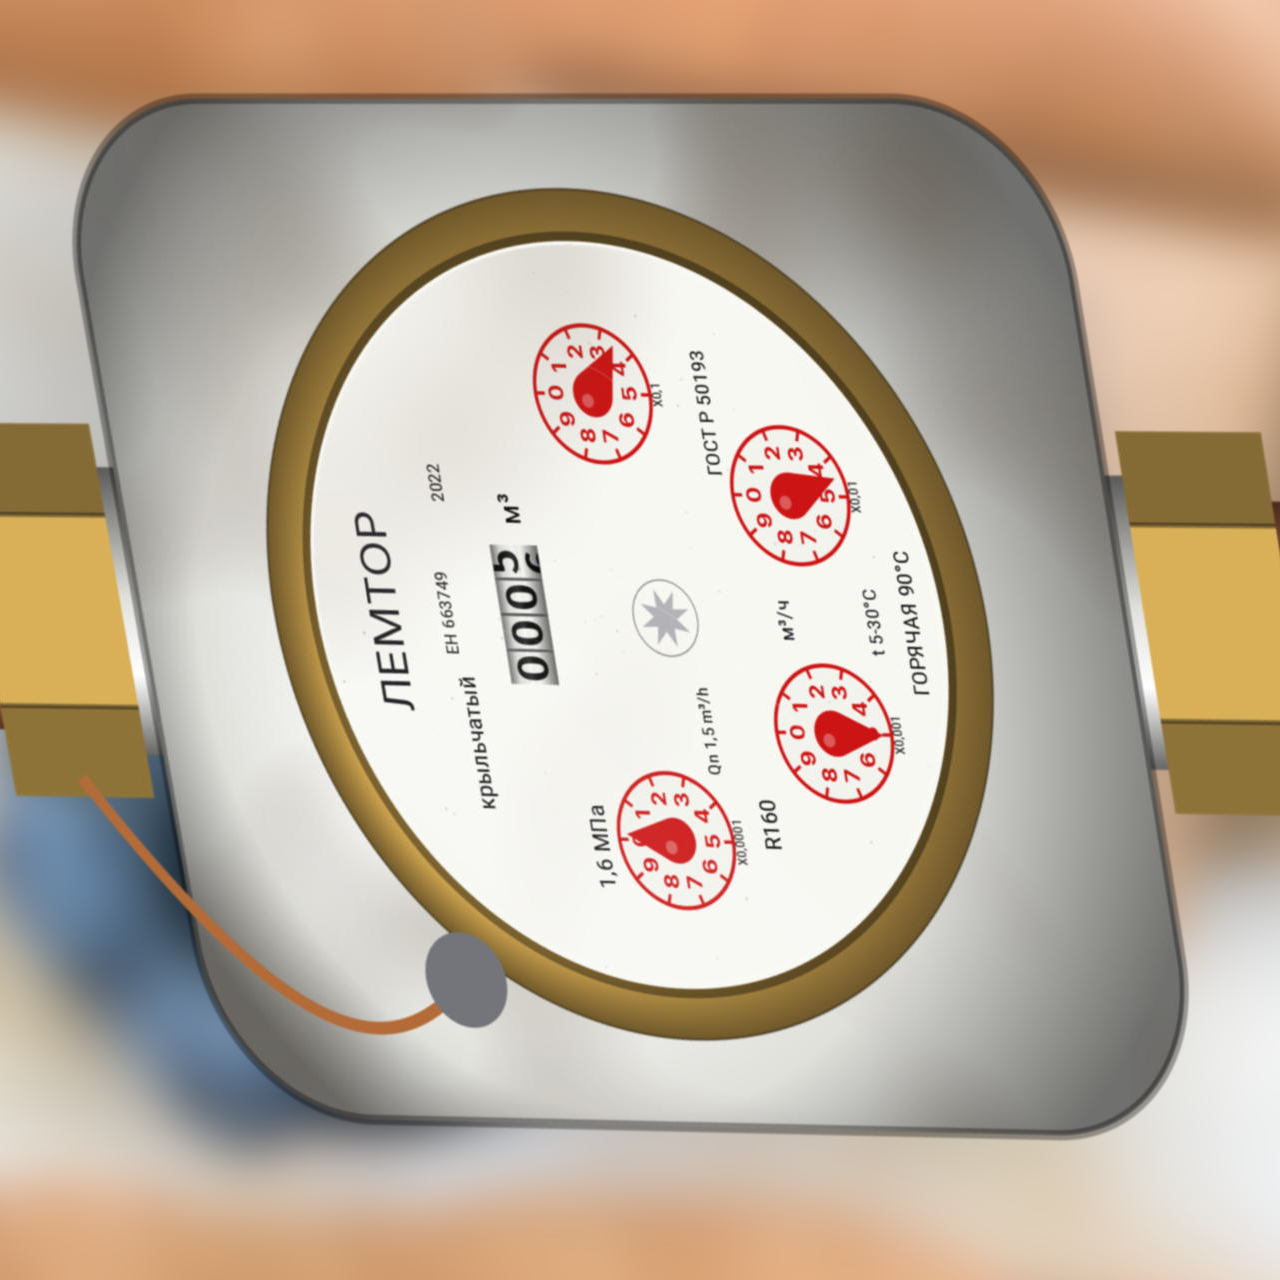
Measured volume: 5.3450 (m³)
